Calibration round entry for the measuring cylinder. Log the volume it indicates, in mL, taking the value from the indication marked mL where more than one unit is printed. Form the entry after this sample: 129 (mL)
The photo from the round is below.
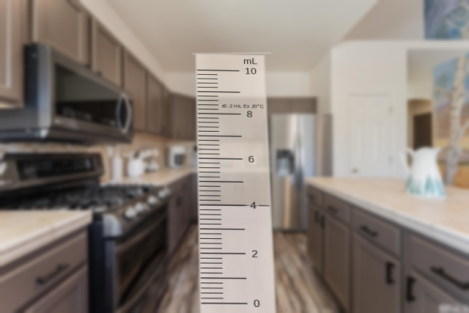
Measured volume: 4 (mL)
